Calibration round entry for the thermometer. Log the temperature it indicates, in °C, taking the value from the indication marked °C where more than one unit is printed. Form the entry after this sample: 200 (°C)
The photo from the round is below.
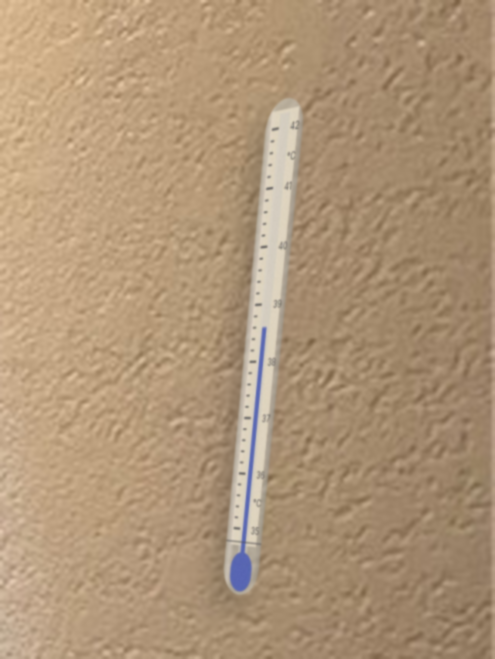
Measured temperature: 38.6 (°C)
